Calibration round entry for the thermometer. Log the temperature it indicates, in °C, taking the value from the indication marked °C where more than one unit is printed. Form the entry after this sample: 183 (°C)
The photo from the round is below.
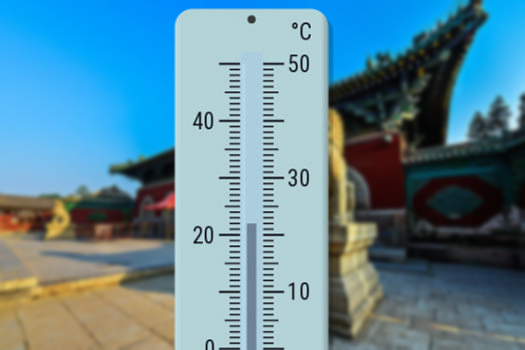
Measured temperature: 22 (°C)
